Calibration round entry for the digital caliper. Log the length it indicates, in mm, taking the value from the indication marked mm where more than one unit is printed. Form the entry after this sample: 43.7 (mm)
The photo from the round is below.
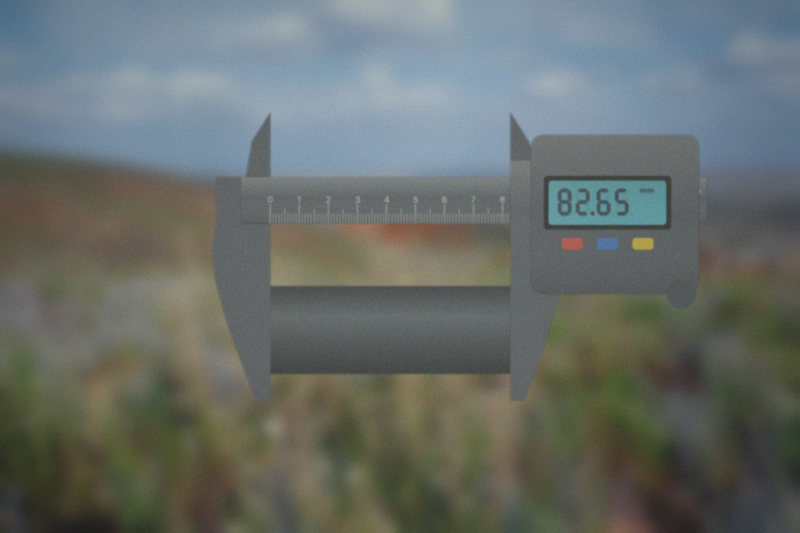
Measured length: 82.65 (mm)
